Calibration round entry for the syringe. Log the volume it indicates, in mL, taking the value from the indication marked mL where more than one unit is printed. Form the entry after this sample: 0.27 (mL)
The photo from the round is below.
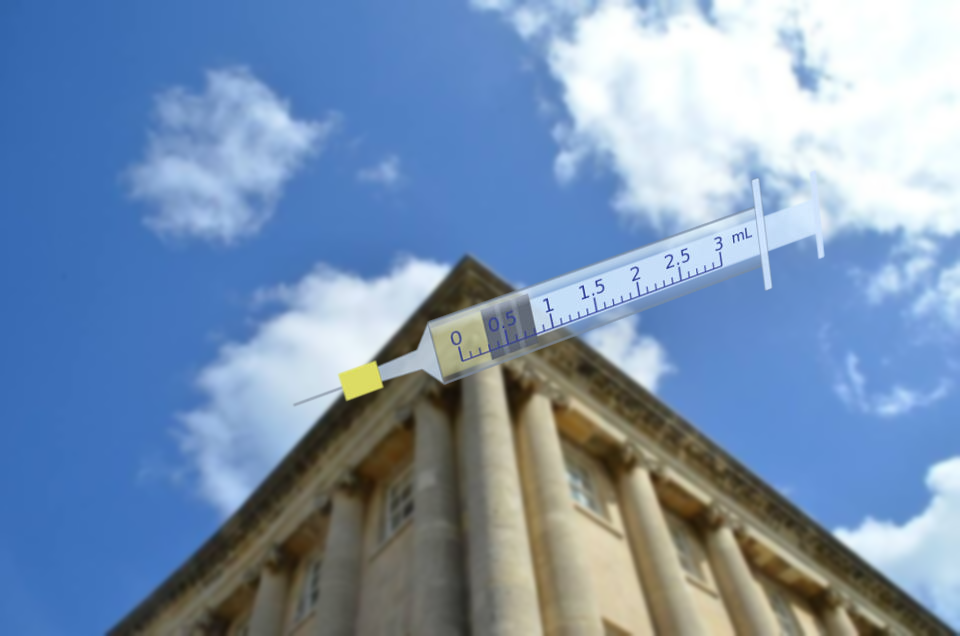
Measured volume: 0.3 (mL)
